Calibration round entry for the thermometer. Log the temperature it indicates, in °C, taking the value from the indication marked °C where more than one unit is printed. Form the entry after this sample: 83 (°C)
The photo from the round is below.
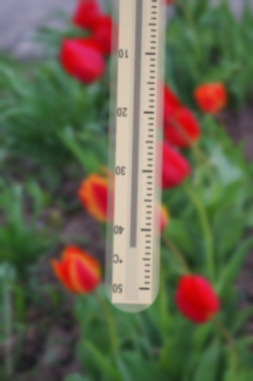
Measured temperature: 43 (°C)
